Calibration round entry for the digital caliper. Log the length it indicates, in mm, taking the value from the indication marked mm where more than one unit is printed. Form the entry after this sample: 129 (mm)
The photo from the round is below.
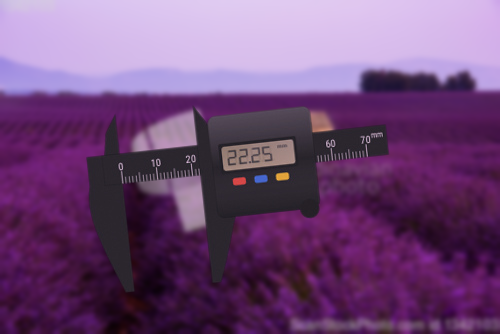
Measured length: 22.25 (mm)
